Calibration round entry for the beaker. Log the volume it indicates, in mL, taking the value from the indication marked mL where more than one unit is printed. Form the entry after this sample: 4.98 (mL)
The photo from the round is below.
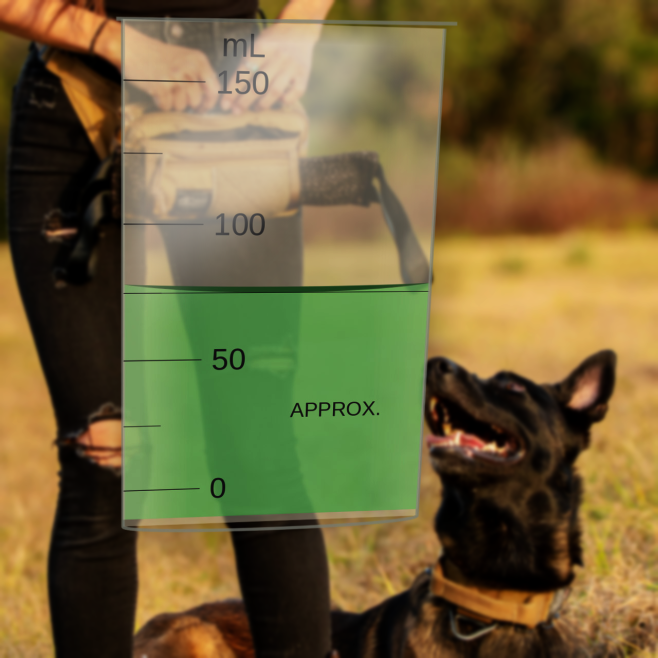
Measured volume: 75 (mL)
